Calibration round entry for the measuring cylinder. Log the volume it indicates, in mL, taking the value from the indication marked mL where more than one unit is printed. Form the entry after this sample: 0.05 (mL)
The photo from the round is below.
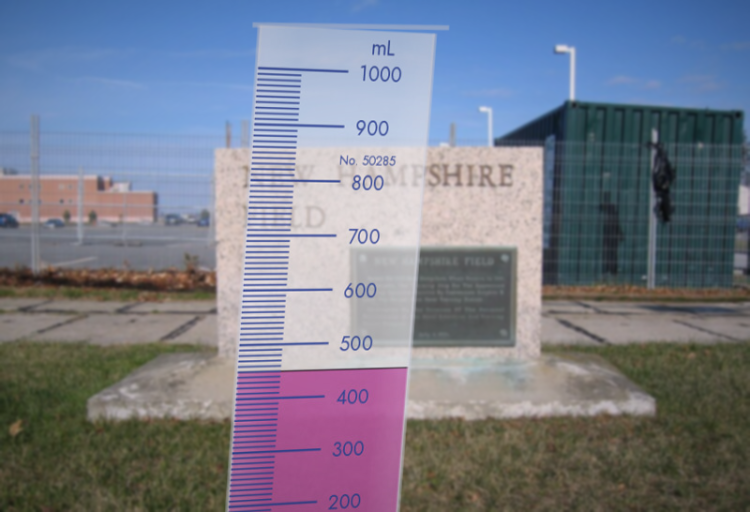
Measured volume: 450 (mL)
